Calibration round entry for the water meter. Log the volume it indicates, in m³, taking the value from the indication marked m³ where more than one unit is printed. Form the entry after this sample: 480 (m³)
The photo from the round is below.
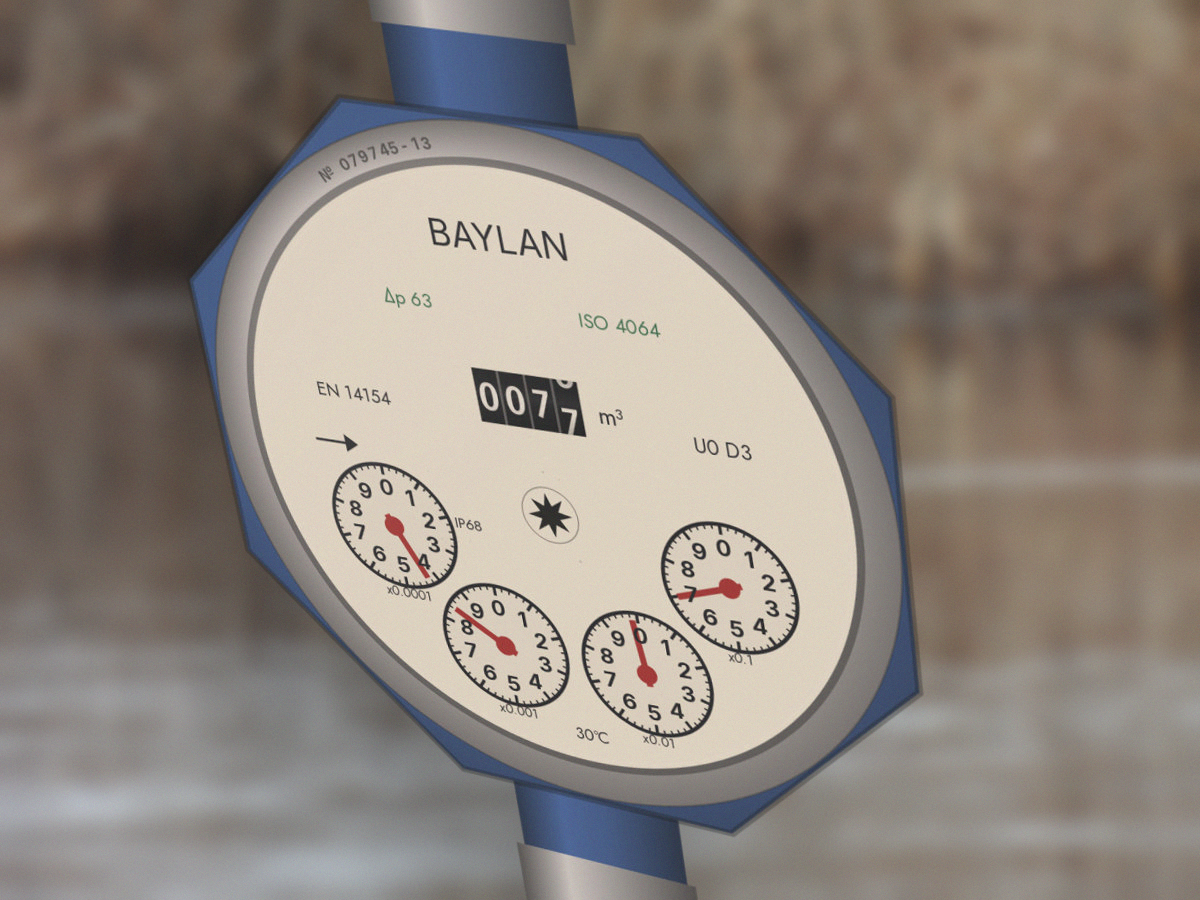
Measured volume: 76.6984 (m³)
